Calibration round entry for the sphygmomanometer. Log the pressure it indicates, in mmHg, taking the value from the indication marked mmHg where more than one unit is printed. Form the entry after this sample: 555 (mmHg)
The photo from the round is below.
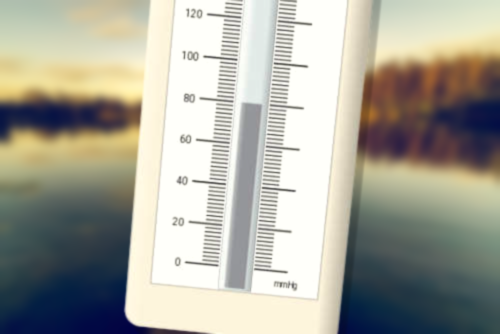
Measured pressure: 80 (mmHg)
